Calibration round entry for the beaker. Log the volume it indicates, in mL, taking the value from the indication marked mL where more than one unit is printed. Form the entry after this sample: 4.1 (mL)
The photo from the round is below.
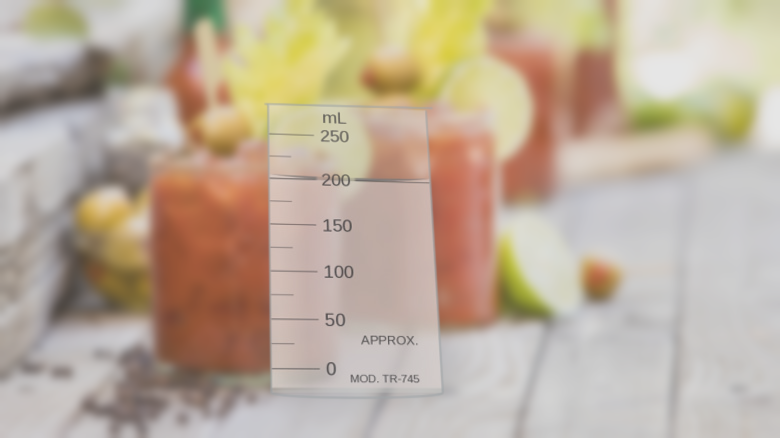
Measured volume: 200 (mL)
